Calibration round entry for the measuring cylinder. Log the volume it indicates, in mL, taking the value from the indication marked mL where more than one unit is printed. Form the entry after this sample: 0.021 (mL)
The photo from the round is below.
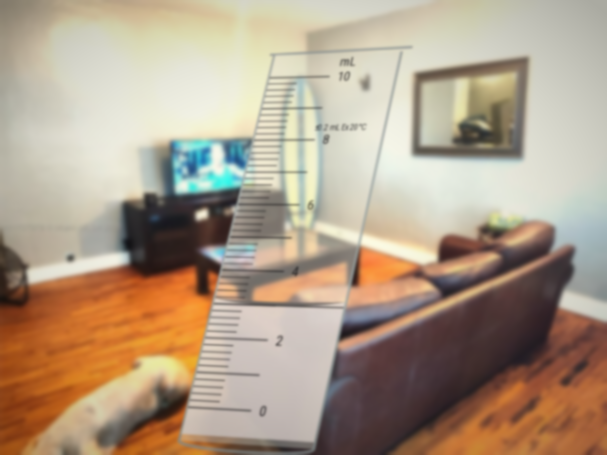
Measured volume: 3 (mL)
